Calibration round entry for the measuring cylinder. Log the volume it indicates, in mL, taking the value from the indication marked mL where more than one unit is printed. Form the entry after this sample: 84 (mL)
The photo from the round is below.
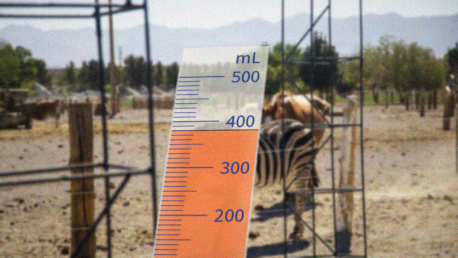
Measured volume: 380 (mL)
